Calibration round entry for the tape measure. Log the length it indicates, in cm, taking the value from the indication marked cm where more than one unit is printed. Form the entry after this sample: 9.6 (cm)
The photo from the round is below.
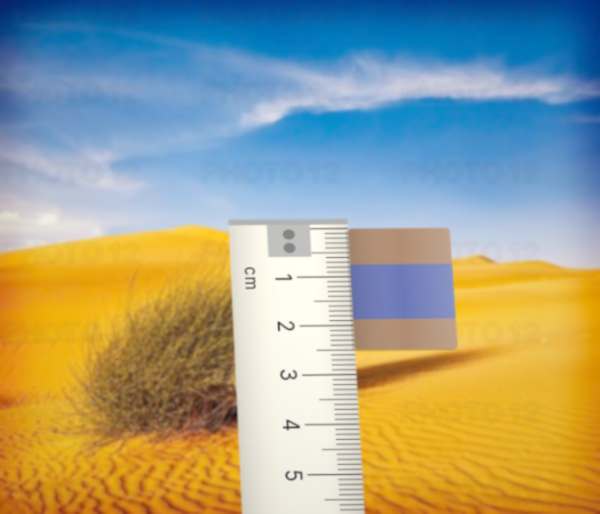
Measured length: 2.5 (cm)
